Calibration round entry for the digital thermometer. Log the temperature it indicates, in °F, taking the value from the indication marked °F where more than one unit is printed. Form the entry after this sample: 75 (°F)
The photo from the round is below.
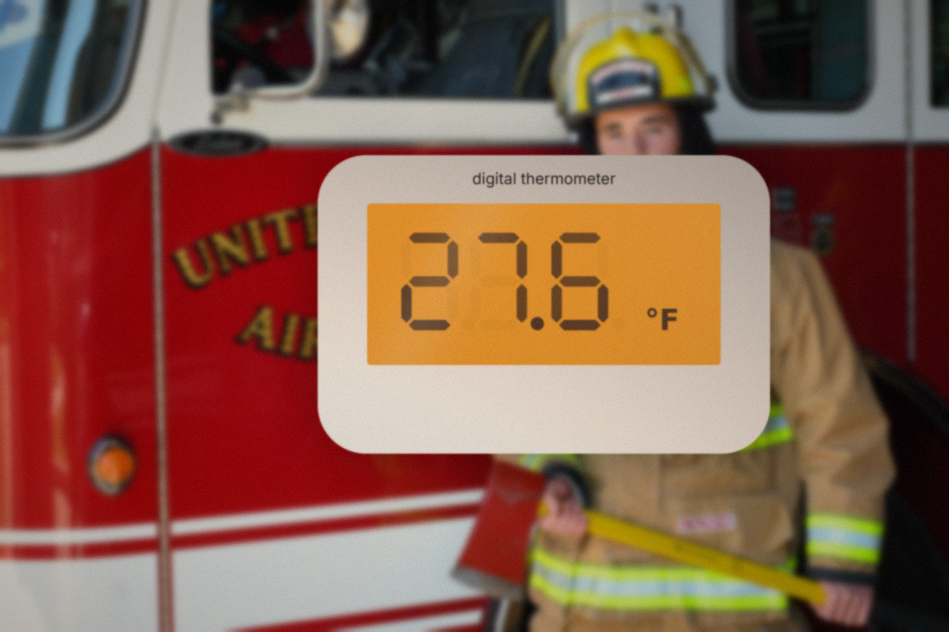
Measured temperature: 27.6 (°F)
